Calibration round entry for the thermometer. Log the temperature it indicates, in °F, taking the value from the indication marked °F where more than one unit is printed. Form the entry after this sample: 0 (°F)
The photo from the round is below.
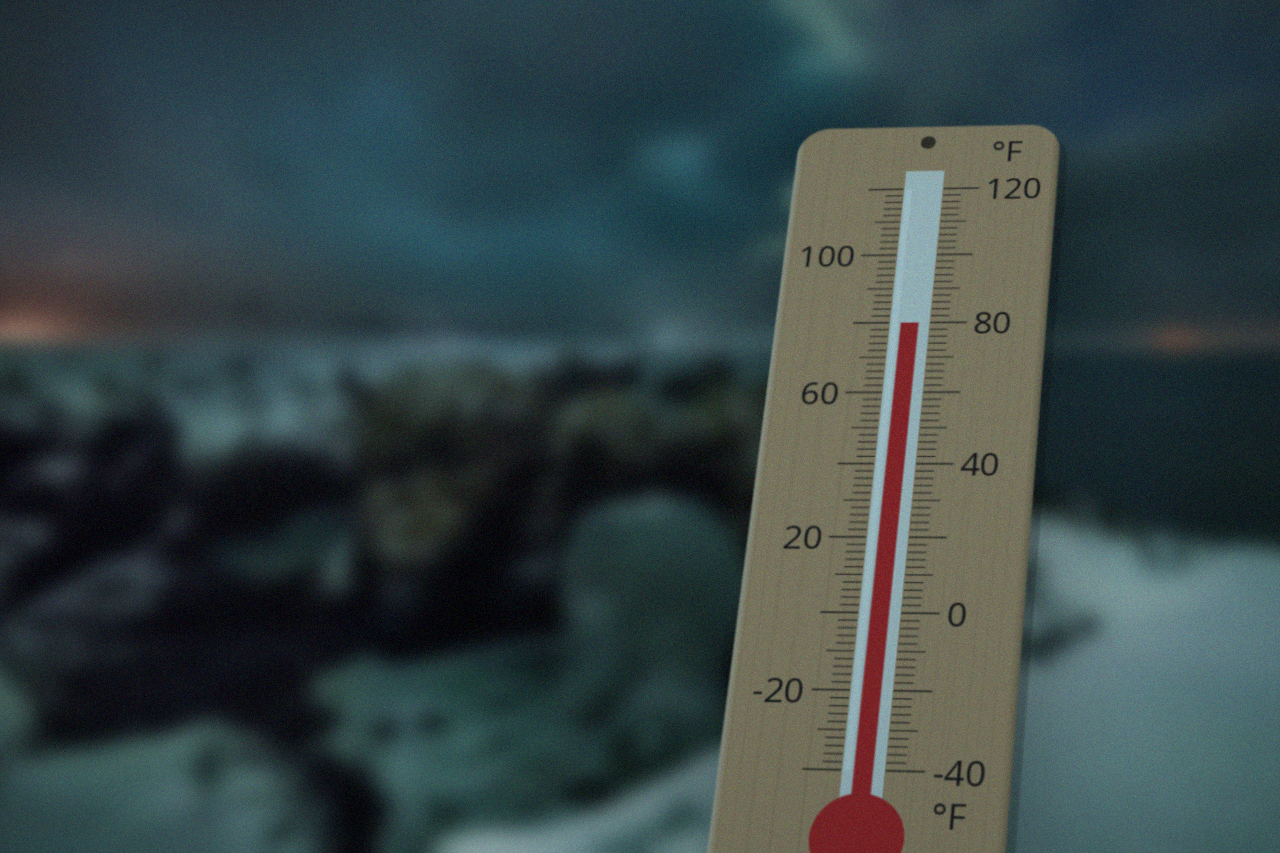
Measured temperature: 80 (°F)
